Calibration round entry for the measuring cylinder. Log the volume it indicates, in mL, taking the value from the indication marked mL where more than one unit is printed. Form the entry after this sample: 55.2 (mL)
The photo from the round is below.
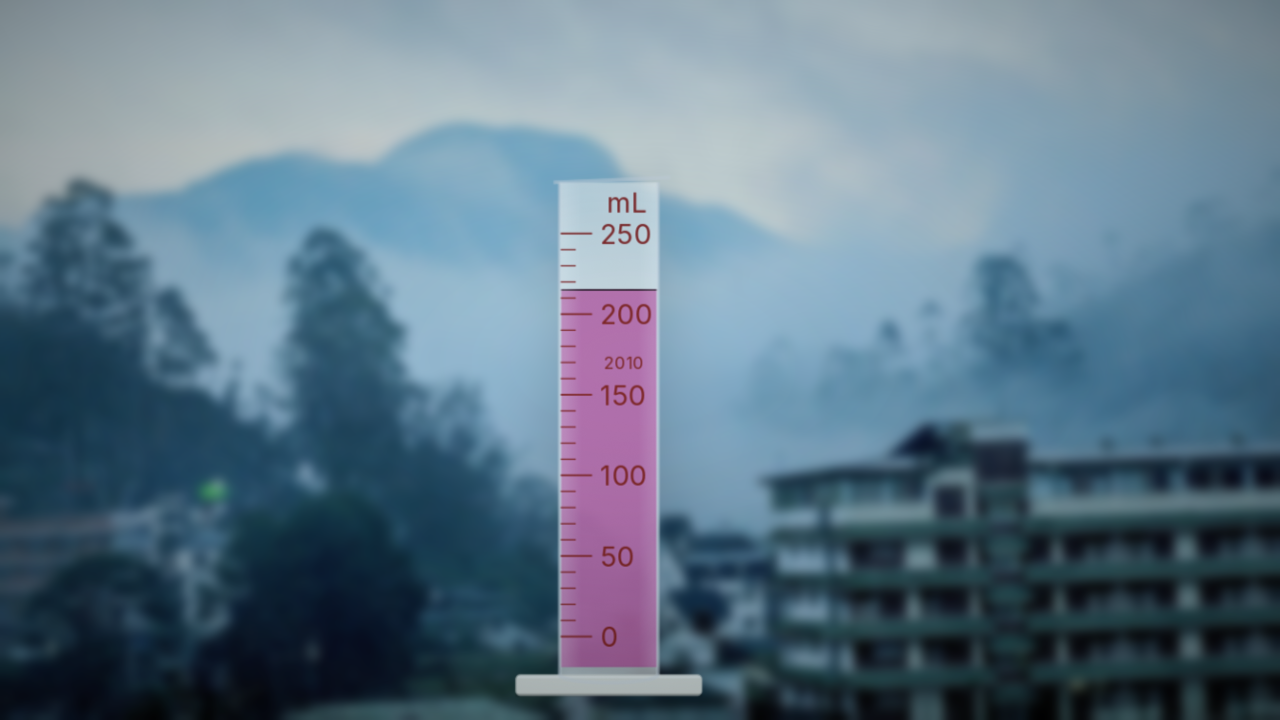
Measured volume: 215 (mL)
